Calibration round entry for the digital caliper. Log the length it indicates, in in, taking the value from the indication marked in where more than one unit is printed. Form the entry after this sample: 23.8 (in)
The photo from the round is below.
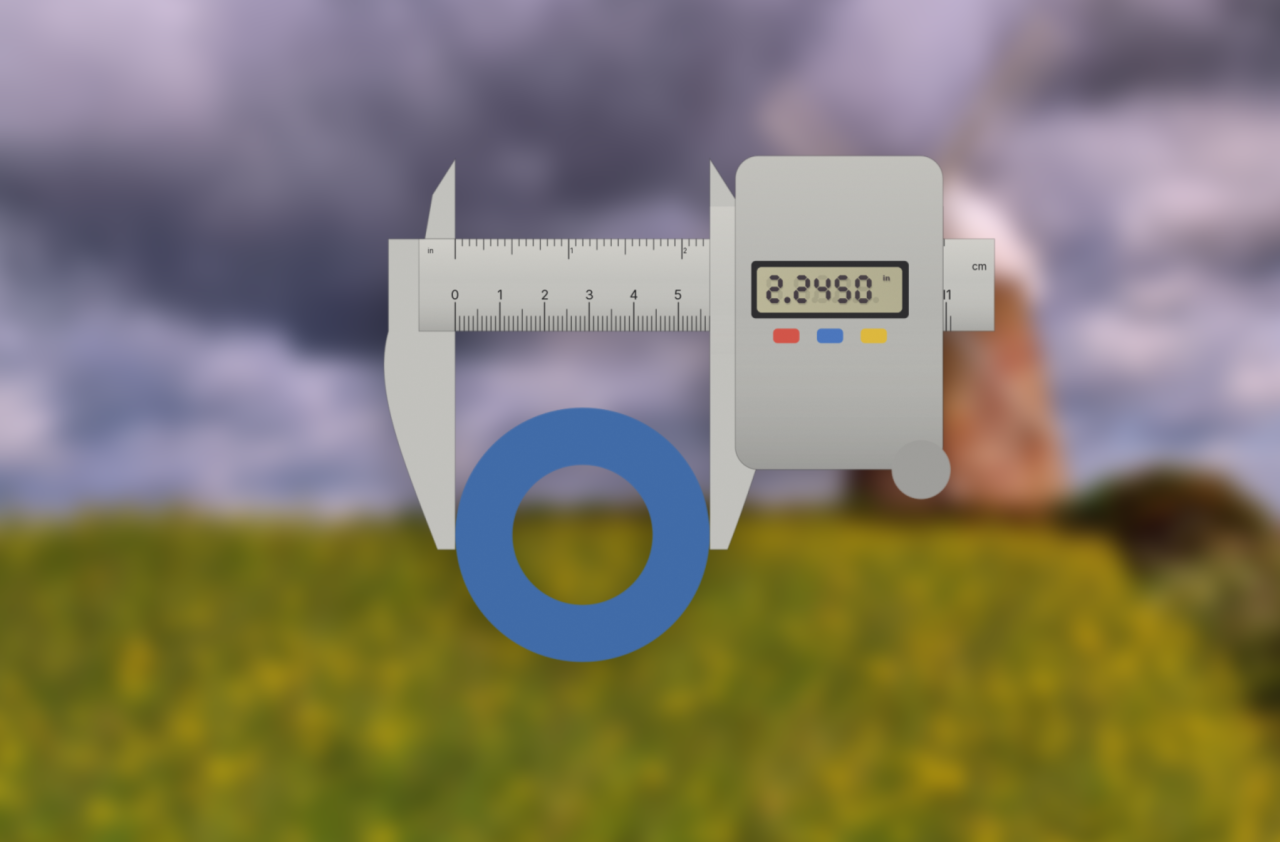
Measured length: 2.2450 (in)
